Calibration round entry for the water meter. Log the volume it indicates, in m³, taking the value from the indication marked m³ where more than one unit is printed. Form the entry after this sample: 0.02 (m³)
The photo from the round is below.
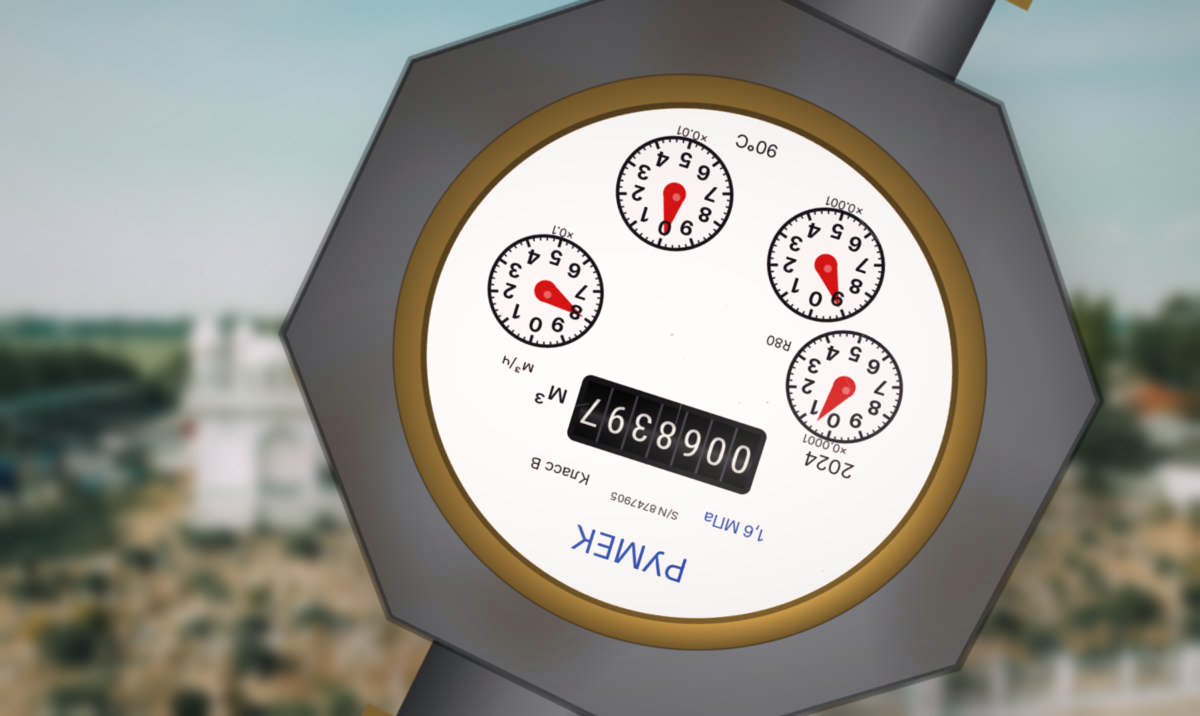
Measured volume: 68397.7990 (m³)
